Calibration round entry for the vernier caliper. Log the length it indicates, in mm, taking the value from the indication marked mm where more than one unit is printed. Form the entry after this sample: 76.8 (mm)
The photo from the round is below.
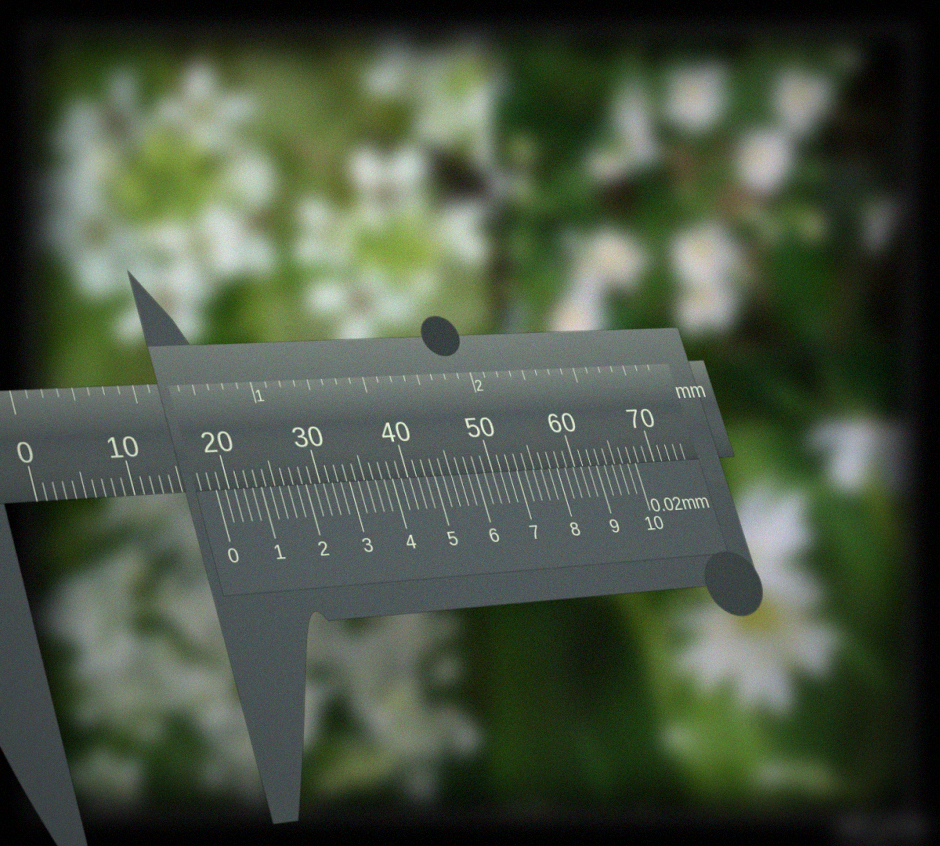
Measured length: 18.6 (mm)
